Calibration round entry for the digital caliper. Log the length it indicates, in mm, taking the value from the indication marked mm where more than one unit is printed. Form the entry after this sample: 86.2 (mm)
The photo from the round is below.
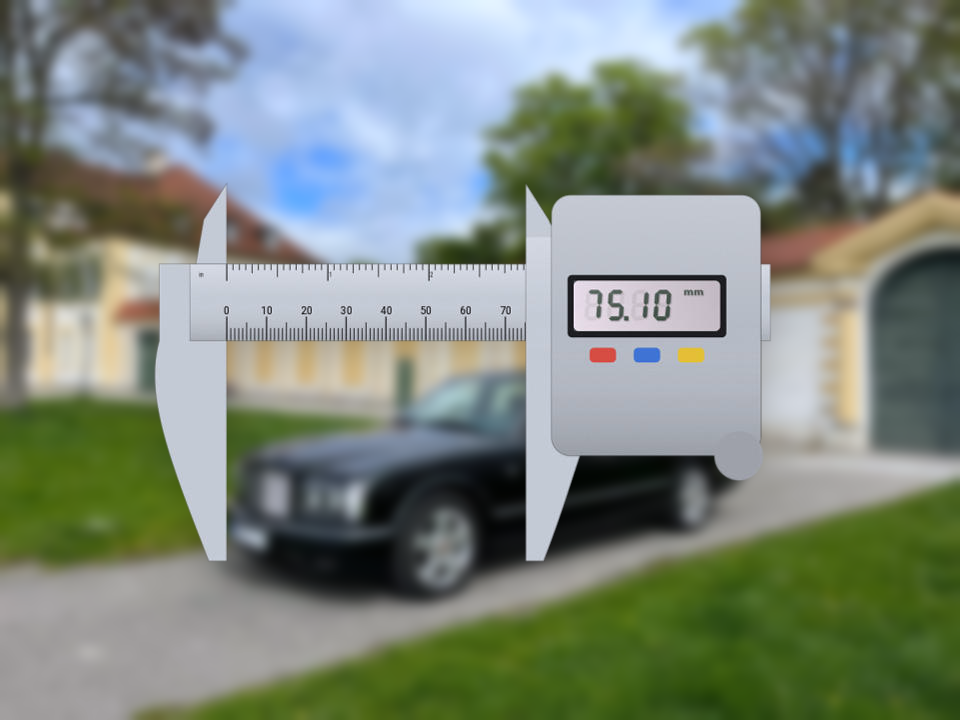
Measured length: 75.10 (mm)
